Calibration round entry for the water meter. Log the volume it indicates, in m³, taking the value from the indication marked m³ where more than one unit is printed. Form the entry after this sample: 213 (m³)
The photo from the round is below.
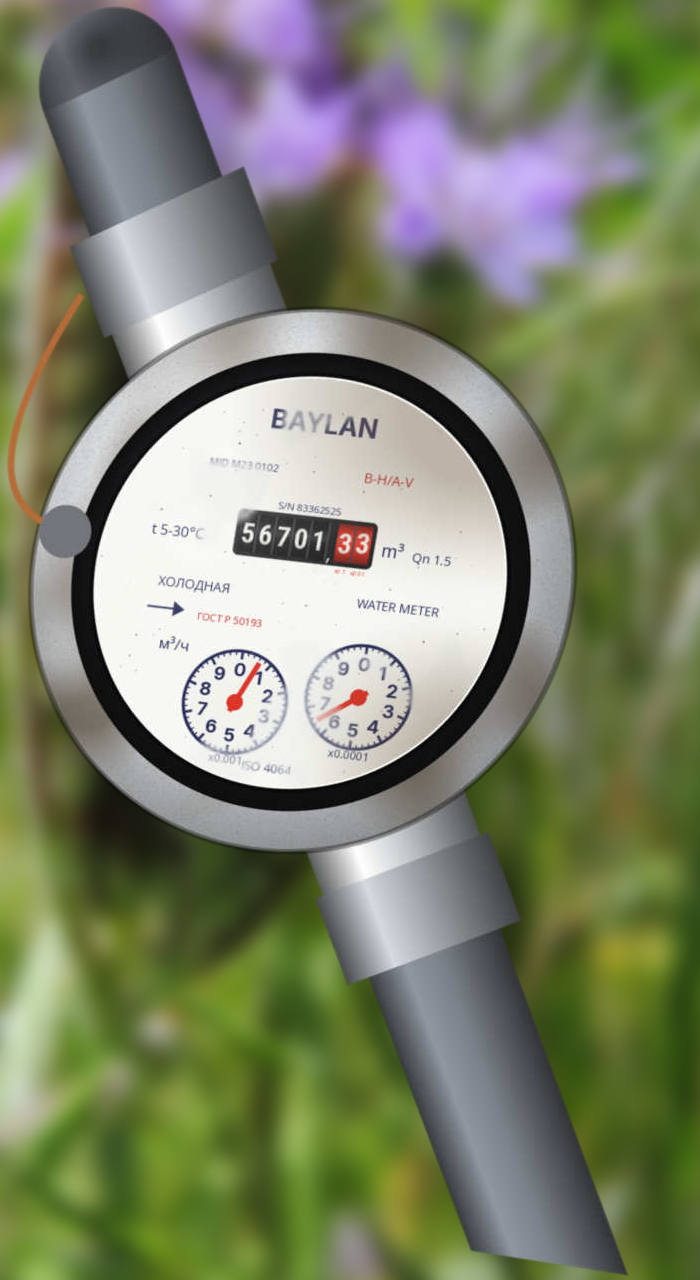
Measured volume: 56701.3306 (m³)
